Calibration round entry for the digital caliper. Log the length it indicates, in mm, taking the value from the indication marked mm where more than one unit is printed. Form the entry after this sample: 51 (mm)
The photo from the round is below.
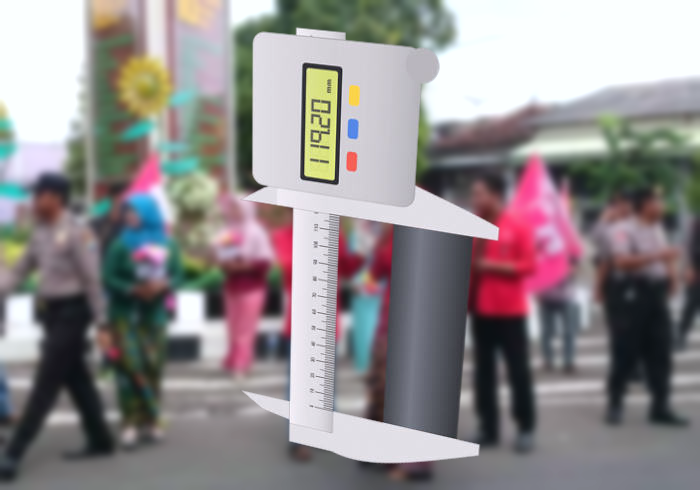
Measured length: 119.20 (mm)
